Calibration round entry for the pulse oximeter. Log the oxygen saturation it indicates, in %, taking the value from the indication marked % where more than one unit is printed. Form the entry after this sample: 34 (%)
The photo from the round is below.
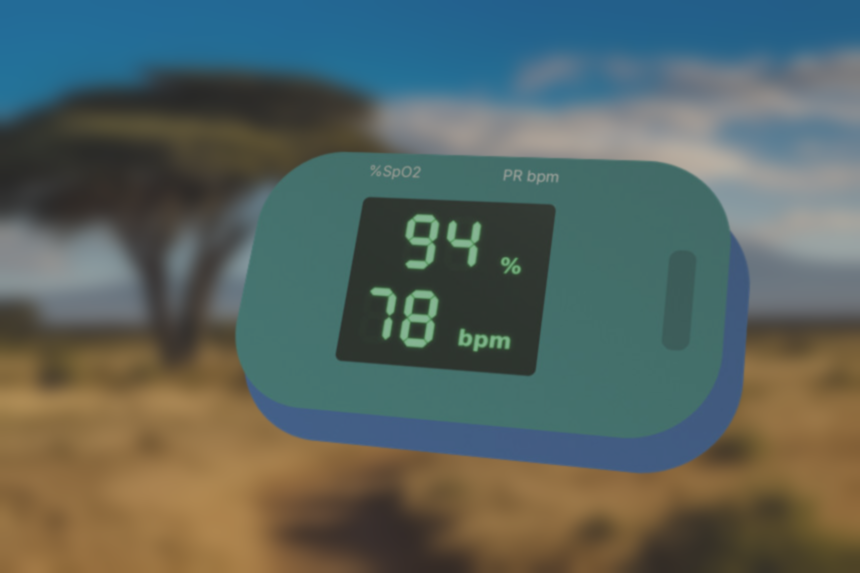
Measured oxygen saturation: 94 (%)
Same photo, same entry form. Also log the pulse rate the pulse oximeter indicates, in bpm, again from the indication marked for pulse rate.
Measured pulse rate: 78 (bpm)
